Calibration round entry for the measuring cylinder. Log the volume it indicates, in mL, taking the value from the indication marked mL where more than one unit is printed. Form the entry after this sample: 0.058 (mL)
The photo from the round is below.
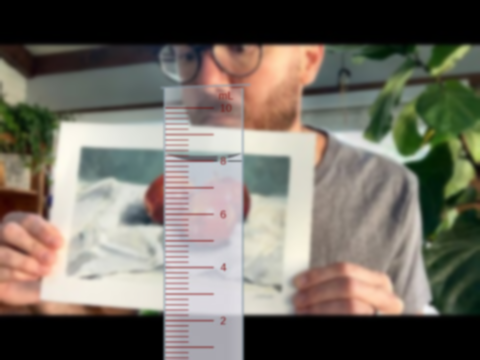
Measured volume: 8 (mL)
